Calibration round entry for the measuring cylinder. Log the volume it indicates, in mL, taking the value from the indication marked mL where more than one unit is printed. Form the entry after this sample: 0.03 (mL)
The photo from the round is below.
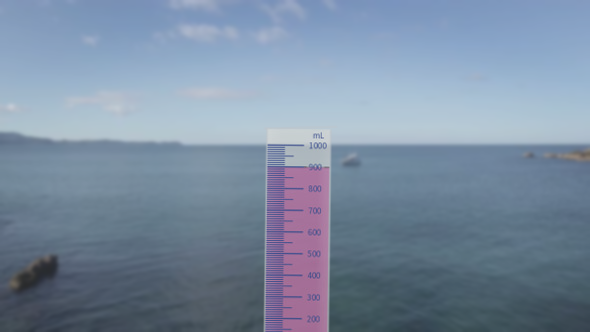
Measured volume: 900 (mL)
